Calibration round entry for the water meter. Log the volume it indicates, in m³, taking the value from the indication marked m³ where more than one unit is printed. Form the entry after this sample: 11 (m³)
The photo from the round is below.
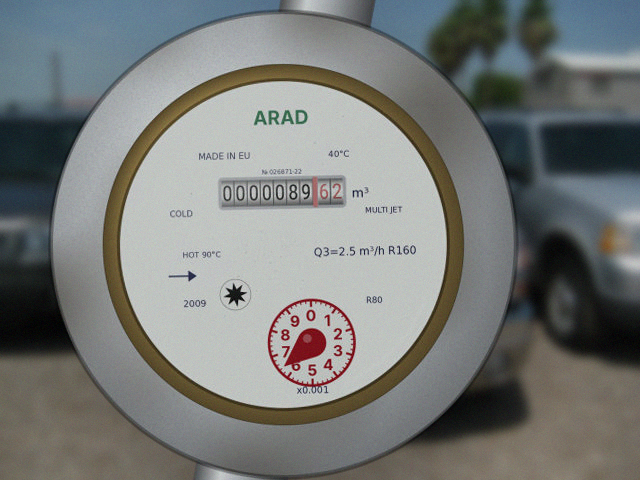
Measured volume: 89.626 (m³)
